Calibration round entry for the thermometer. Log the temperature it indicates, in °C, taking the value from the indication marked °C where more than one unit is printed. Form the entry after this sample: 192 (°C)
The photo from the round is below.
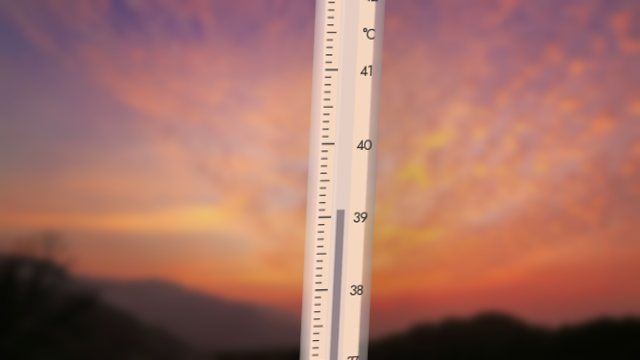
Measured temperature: 39.1 (°C)
